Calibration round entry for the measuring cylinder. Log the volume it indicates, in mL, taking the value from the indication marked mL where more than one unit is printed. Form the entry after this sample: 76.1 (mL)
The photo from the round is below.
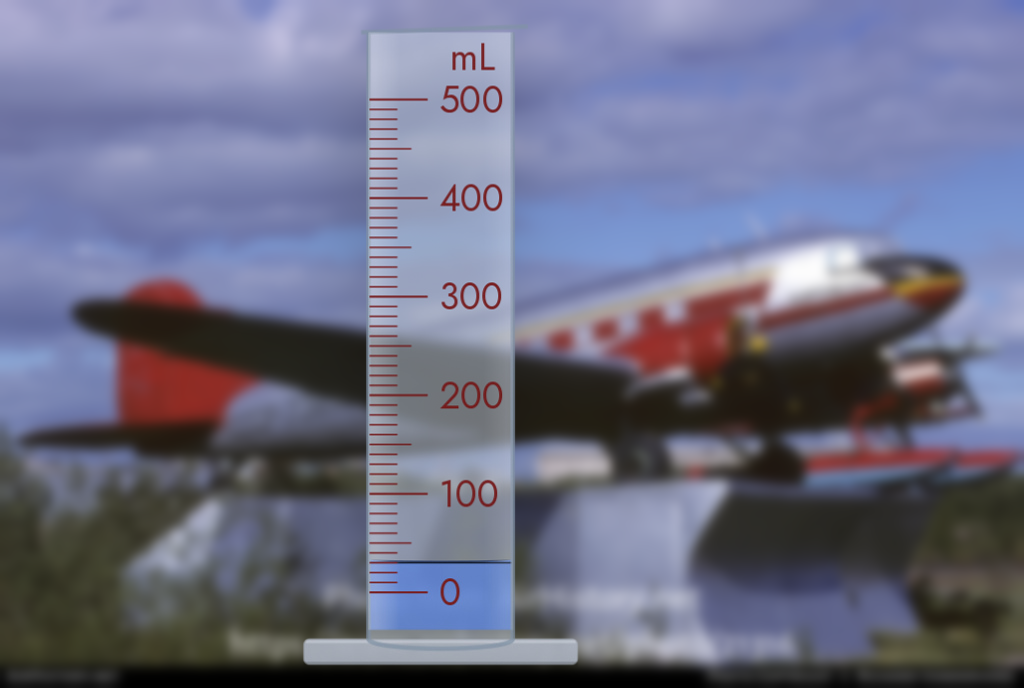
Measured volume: 30 (mL)
